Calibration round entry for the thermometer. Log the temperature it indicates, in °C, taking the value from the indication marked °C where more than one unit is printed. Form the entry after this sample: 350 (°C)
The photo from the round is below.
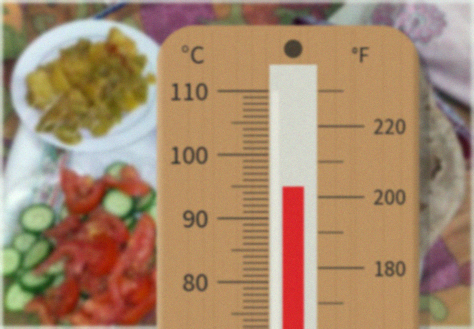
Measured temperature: 95 (°C)
